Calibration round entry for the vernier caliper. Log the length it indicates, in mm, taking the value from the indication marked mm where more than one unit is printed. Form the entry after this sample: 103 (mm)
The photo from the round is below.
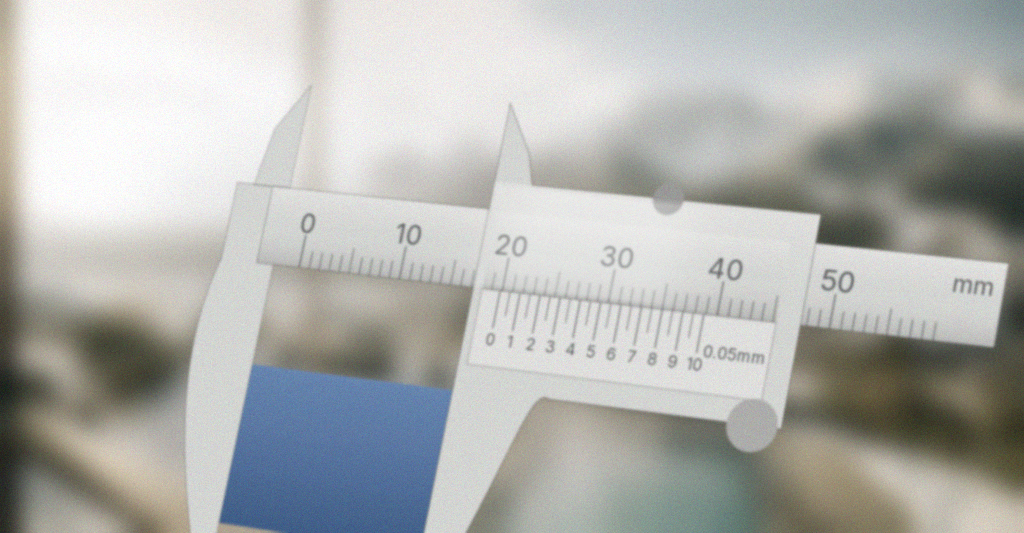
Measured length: 19.8 (mm)
